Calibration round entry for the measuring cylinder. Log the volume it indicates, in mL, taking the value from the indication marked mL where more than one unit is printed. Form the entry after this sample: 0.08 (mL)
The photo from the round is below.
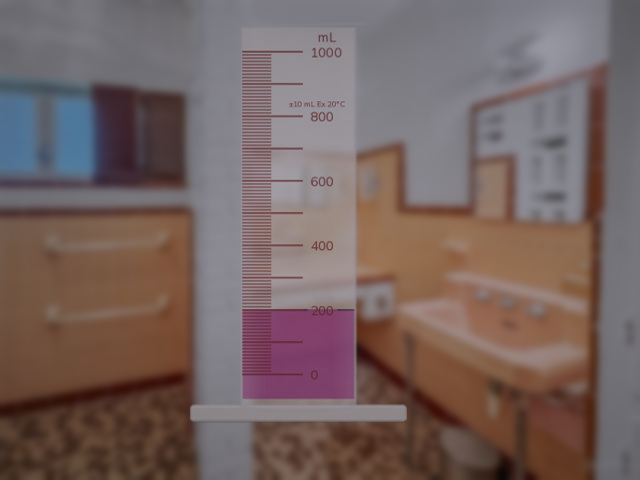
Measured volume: 200 (mL)
